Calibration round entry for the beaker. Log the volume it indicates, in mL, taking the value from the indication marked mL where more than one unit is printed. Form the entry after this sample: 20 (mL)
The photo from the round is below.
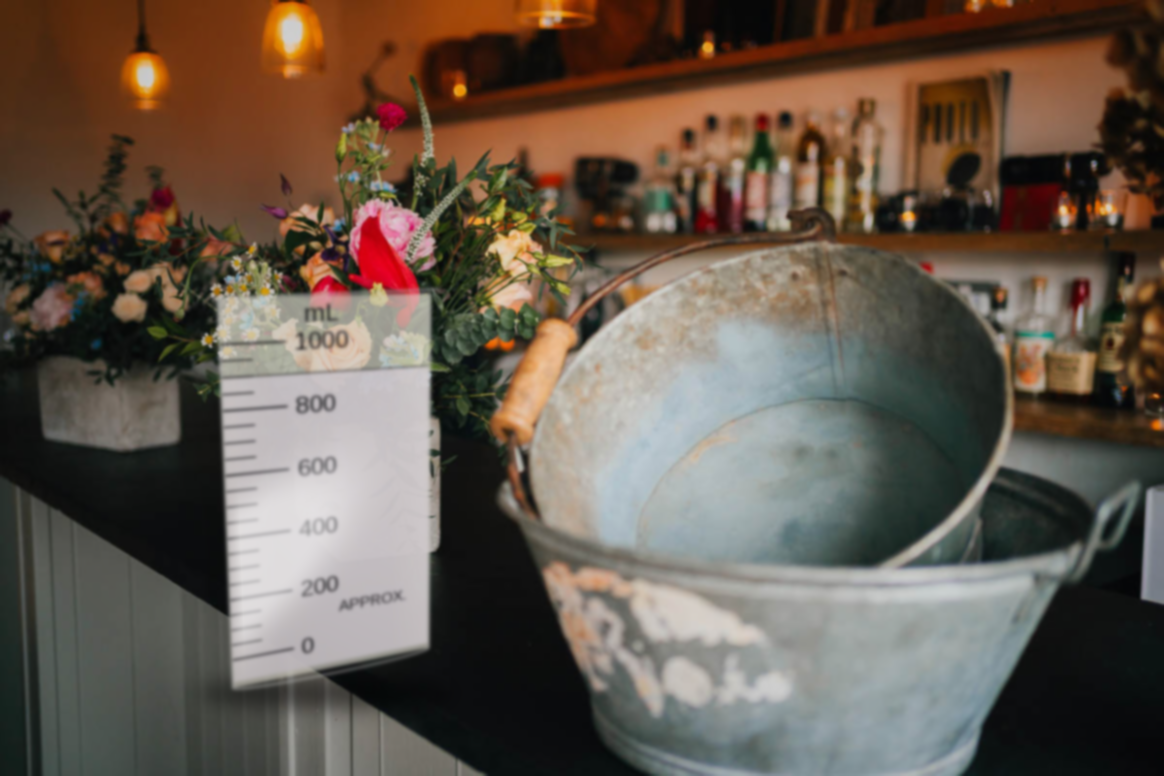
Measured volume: 900 (mL)
